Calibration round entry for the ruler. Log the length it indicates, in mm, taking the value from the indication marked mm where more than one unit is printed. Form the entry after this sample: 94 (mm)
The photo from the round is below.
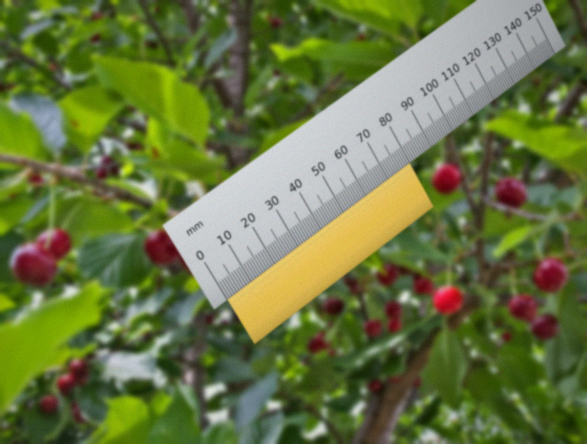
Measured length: 80 (mm)
